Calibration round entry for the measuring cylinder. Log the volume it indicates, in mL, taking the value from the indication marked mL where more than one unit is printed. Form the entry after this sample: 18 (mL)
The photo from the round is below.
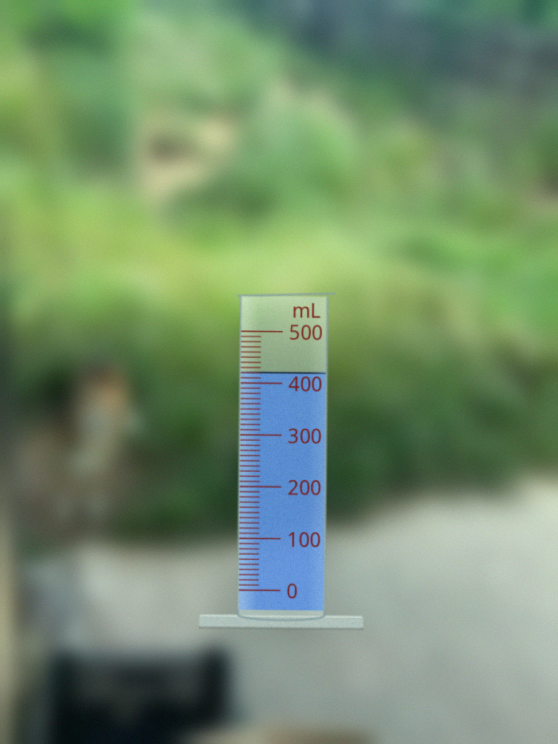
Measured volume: 420 (mL)
